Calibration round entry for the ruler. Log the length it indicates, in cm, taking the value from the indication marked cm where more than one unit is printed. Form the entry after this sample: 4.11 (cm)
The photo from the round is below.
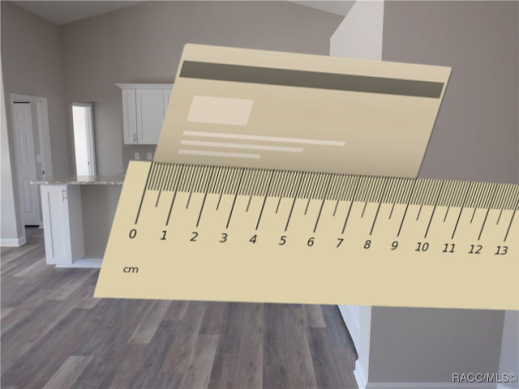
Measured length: 9 (cm)
